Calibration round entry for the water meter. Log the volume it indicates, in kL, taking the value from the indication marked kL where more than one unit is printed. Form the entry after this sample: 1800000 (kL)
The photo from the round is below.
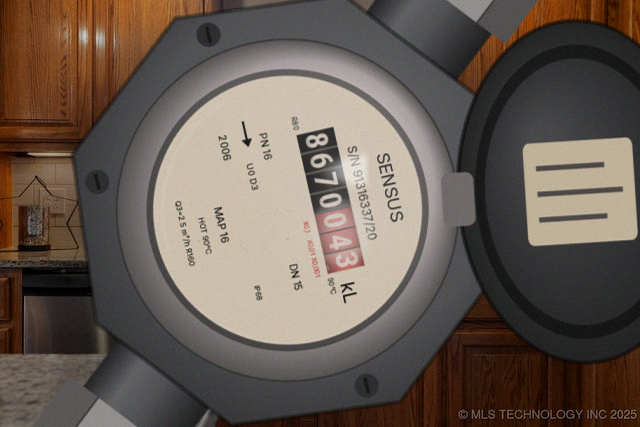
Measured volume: 8670.043 (kL)
